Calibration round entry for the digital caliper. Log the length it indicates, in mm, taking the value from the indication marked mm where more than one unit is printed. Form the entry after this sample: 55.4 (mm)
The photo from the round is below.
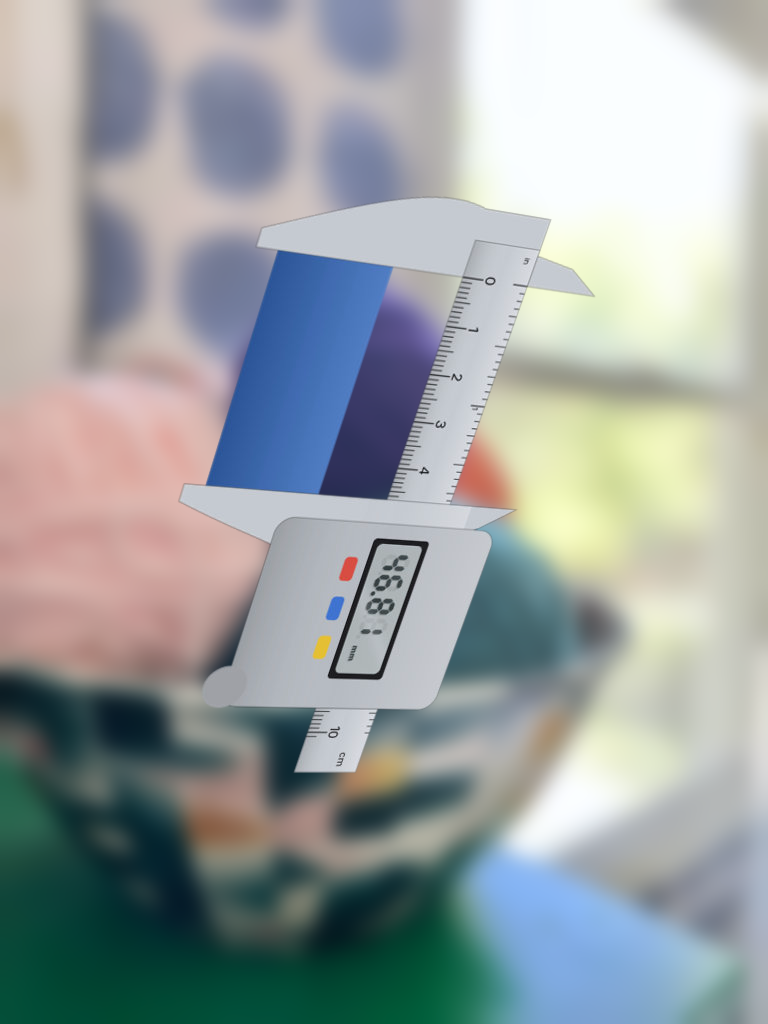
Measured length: 46.81 (mm)
